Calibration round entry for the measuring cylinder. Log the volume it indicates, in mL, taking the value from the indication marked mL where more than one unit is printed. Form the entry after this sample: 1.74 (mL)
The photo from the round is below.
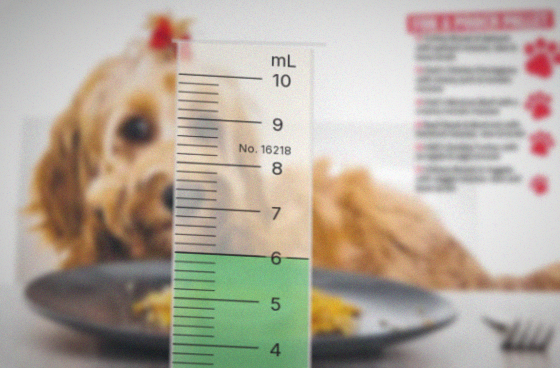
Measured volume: 6 (mL)
